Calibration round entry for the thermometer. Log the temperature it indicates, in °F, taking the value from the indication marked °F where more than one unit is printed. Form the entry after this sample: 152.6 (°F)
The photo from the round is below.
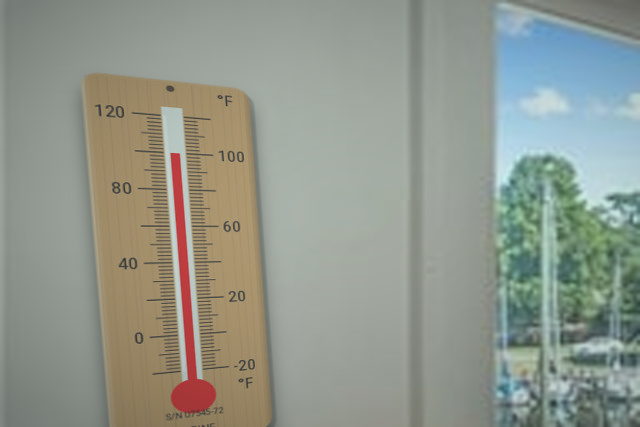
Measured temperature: 100 (°F)
